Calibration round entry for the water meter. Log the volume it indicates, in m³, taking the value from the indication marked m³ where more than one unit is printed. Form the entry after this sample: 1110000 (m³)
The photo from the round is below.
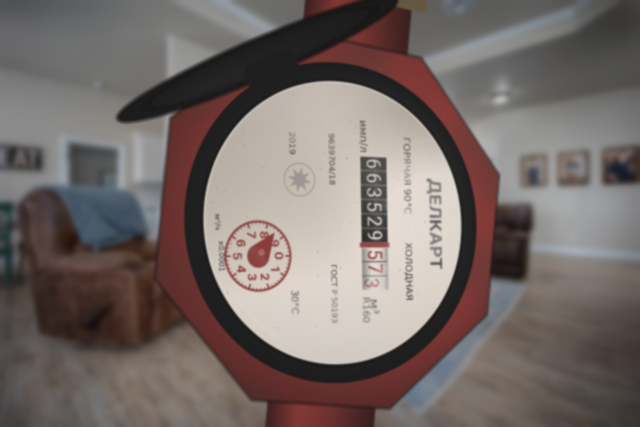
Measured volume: 663529.5728 (m³)
